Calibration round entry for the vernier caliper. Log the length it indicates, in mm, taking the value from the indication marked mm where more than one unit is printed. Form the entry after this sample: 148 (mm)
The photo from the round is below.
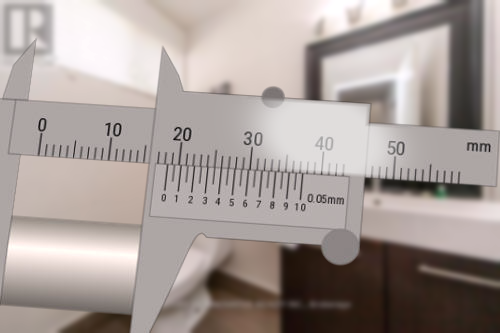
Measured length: 18.4 (mm)
